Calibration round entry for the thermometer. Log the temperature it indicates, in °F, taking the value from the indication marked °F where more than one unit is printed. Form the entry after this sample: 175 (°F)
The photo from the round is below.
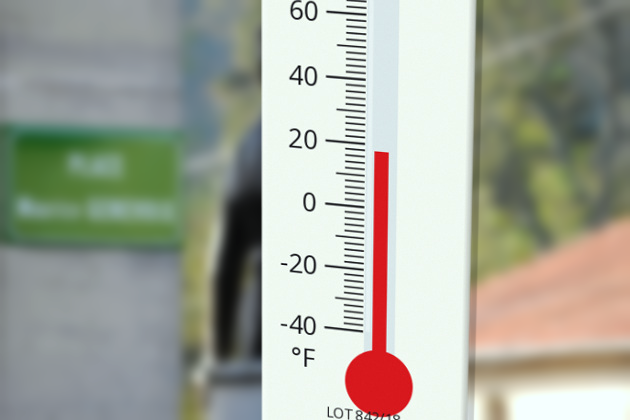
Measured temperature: 18 (°F)
